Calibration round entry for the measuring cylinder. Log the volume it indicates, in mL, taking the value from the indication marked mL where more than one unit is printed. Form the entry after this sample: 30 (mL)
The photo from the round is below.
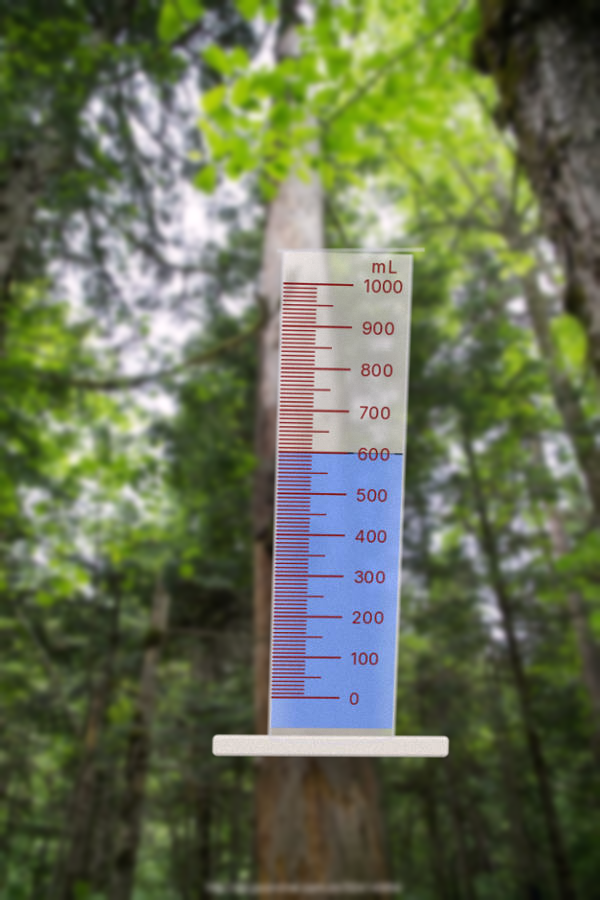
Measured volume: 600 (mL)
